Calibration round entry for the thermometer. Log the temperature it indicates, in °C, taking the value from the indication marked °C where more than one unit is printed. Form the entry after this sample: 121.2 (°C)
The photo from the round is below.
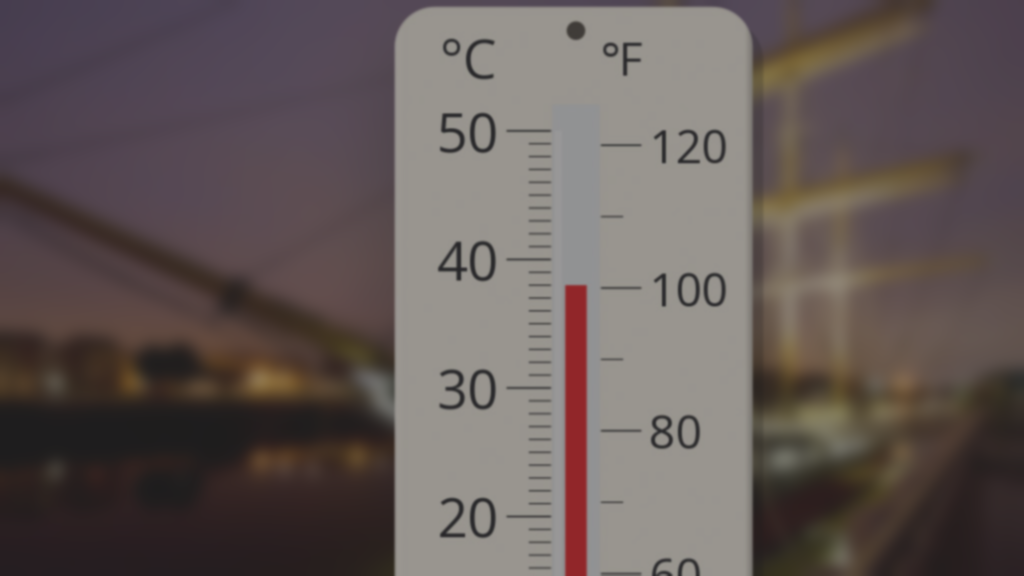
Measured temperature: 38 (°C)
